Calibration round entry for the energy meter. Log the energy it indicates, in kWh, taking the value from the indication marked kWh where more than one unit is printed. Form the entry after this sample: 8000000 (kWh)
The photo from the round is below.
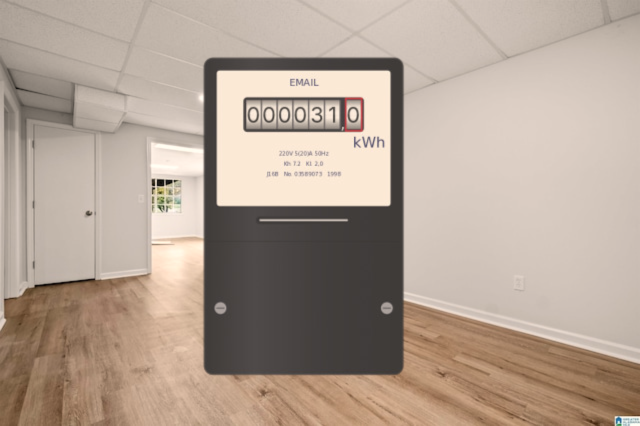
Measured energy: 31.0 (kWh)
